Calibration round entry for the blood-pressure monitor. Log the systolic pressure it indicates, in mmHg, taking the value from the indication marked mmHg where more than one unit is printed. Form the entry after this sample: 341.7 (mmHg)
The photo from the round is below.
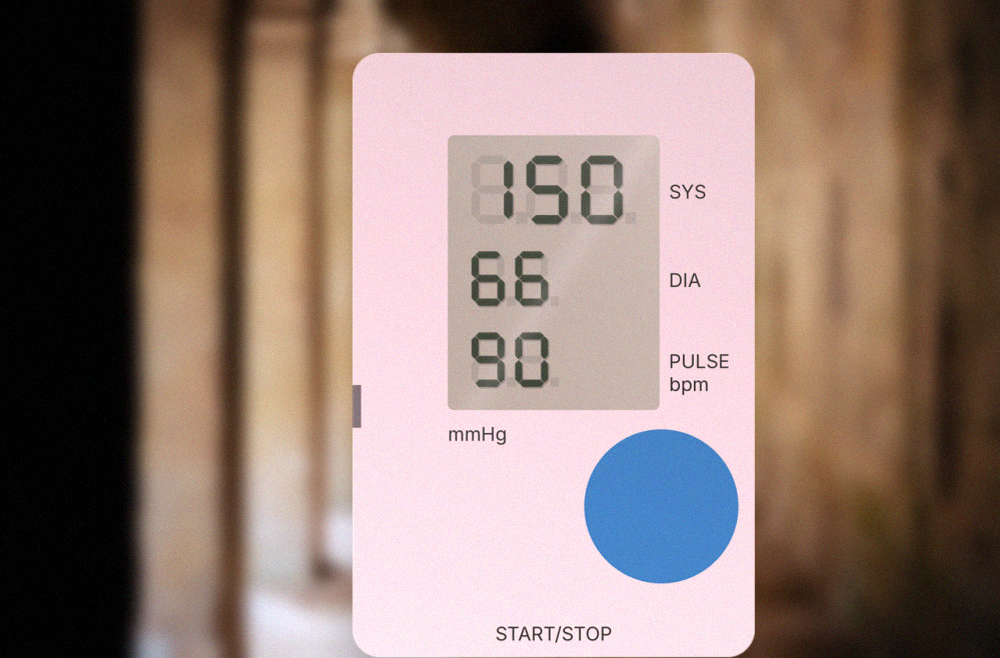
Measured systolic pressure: 150 (mmHg)
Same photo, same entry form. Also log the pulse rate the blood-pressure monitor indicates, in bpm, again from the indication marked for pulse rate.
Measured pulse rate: 90 (bpm)
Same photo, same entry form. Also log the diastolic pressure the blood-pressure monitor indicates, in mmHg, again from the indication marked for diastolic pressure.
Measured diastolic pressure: 66 (mmHg)
